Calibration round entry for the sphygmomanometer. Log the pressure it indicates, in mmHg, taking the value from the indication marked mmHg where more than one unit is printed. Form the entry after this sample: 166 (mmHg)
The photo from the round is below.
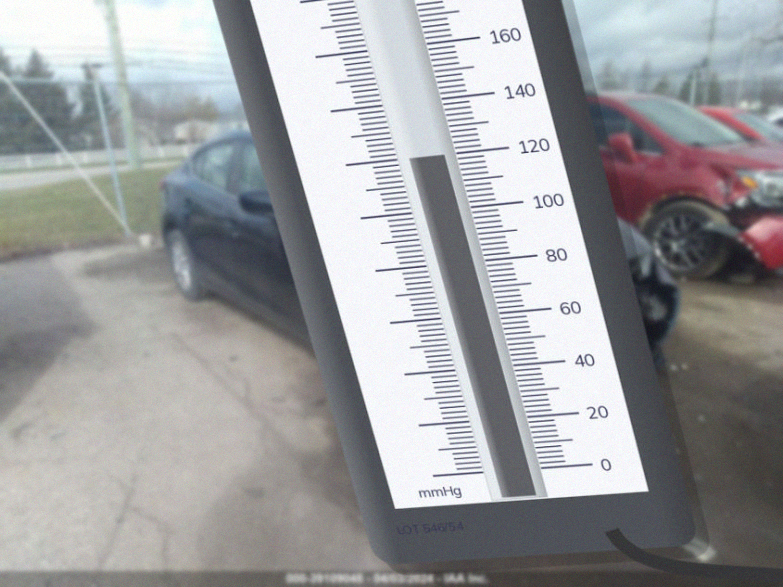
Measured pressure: 120 (mmHg)
